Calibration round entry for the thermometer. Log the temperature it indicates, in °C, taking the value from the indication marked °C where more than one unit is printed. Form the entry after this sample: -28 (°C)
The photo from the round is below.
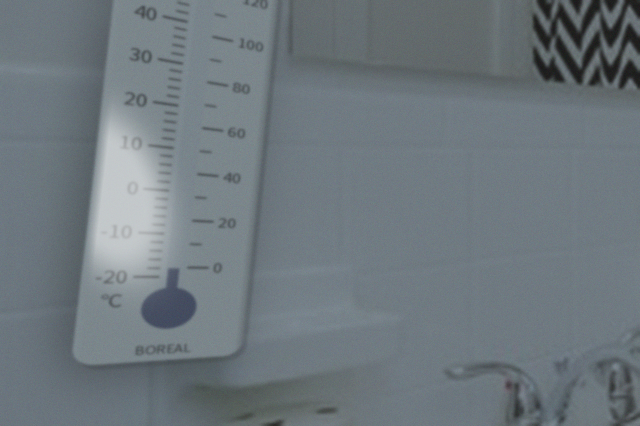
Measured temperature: -18 (°C)
